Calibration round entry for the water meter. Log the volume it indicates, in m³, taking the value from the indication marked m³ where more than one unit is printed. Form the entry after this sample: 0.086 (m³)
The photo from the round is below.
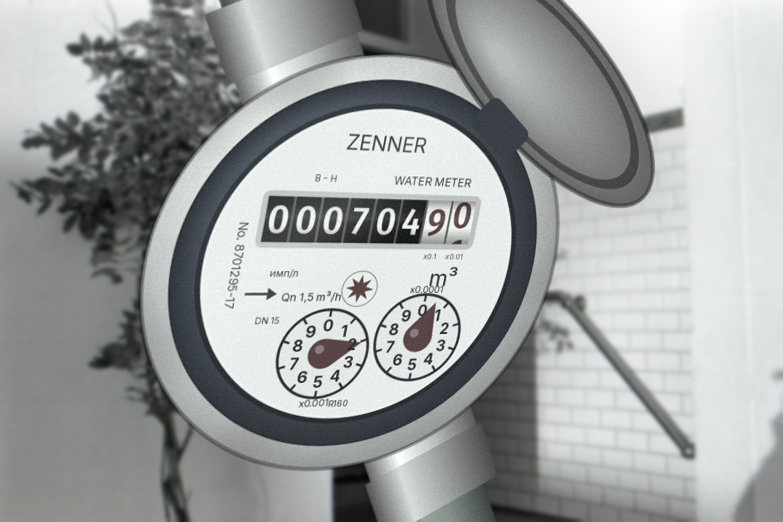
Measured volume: 704.9020 (m³)
